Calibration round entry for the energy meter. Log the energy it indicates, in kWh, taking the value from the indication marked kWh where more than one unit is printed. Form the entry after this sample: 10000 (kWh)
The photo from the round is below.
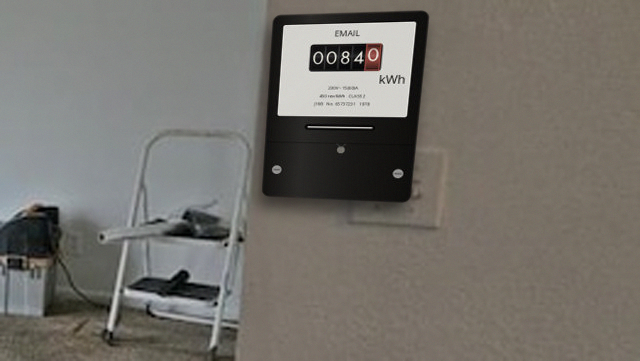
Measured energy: 84.0 (kWh)
